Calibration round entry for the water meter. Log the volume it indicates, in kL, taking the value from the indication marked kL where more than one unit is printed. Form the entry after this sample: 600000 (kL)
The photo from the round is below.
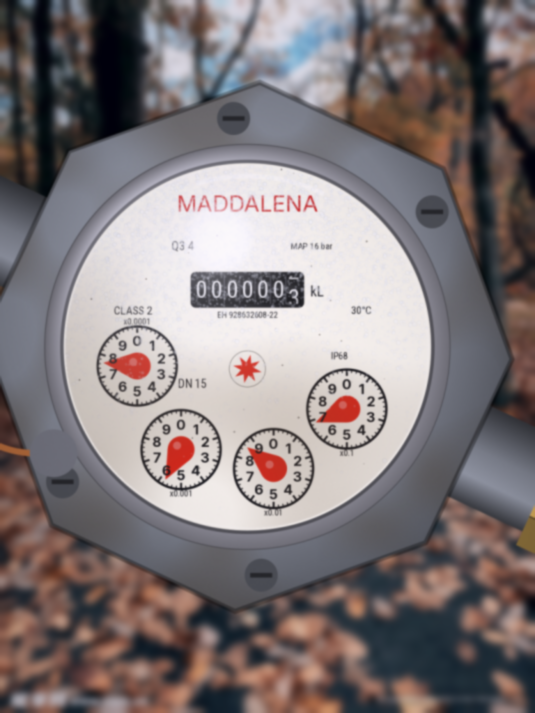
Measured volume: 2.6857 (kL)
